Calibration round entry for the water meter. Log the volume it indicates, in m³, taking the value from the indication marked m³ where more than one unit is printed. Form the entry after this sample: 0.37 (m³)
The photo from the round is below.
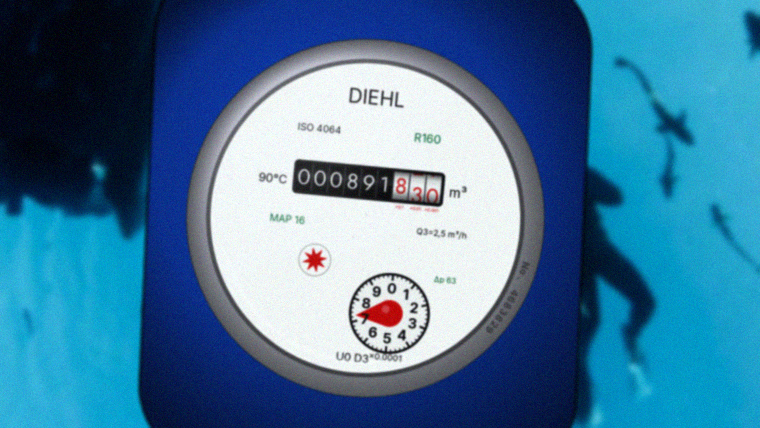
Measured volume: 891.8297 (m³)
